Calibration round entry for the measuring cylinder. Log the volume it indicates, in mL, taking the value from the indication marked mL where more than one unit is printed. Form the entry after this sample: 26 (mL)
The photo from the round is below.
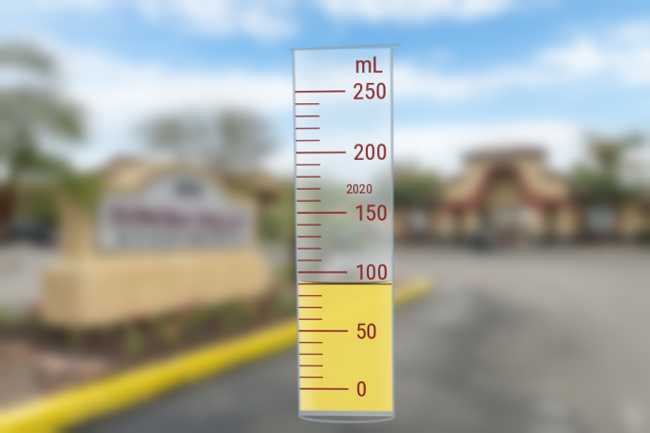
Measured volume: 90 (mL)
